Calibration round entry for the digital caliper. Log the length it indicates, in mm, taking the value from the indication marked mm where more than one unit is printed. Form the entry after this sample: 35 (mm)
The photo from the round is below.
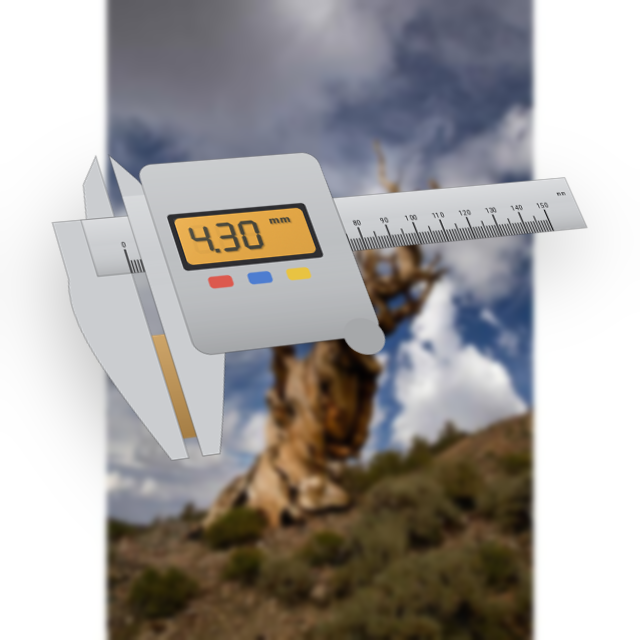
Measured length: 4.30 (mm)
